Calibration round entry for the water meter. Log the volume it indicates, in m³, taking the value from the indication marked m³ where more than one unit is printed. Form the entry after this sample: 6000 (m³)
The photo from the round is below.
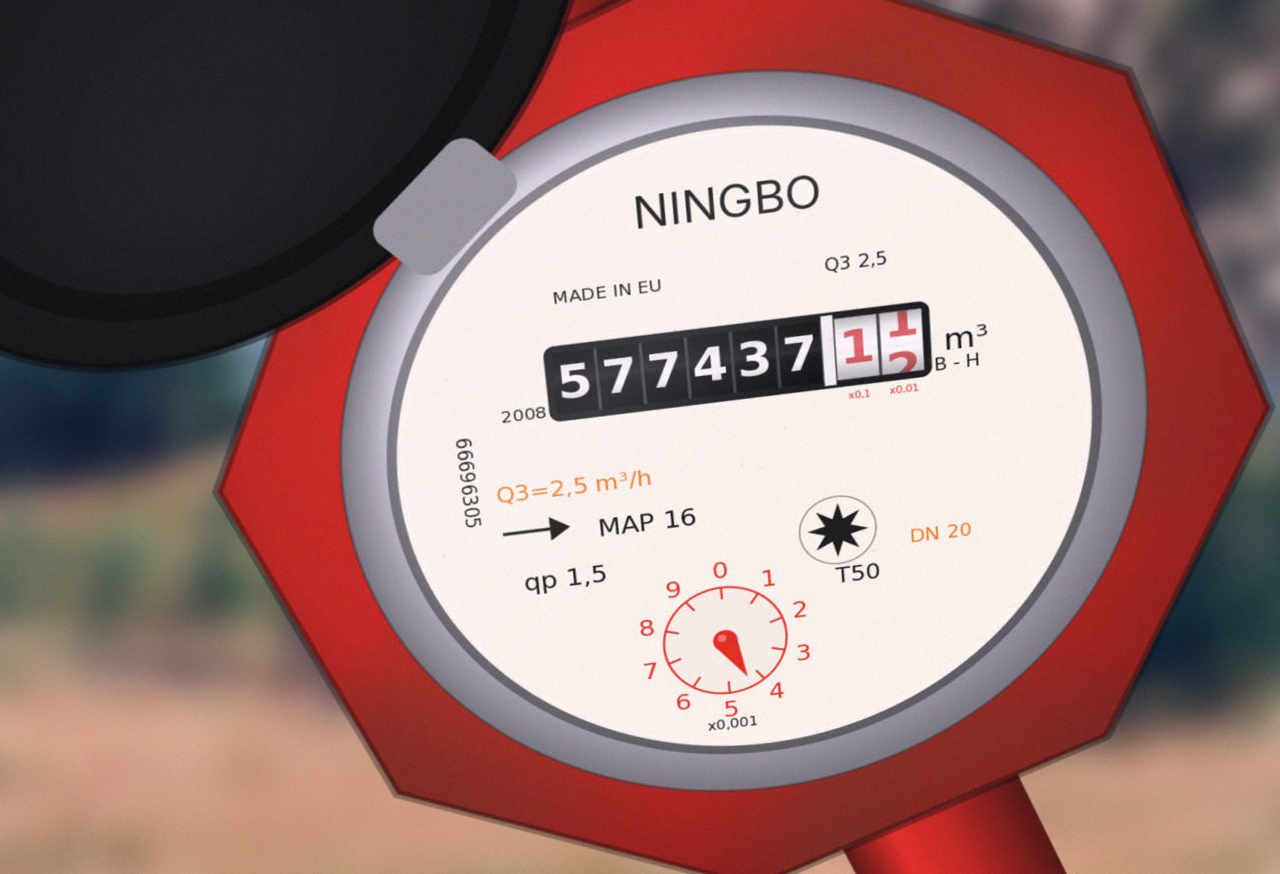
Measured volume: 577437.114 (m³)
